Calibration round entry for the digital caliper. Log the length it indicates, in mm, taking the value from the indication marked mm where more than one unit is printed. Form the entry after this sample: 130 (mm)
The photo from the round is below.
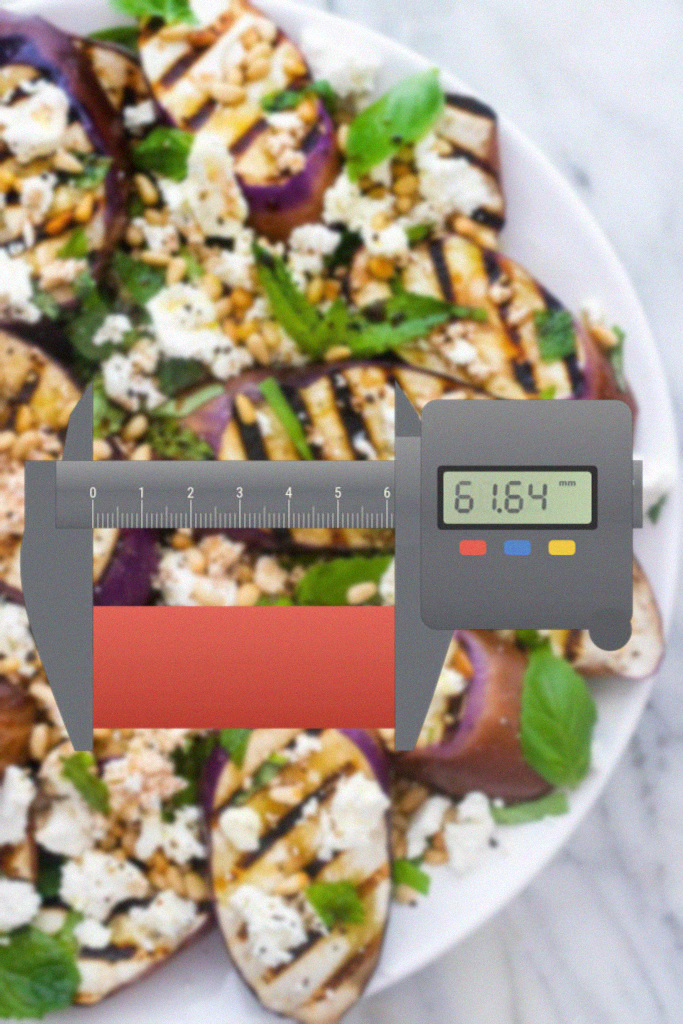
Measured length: 61.64 (mm)
